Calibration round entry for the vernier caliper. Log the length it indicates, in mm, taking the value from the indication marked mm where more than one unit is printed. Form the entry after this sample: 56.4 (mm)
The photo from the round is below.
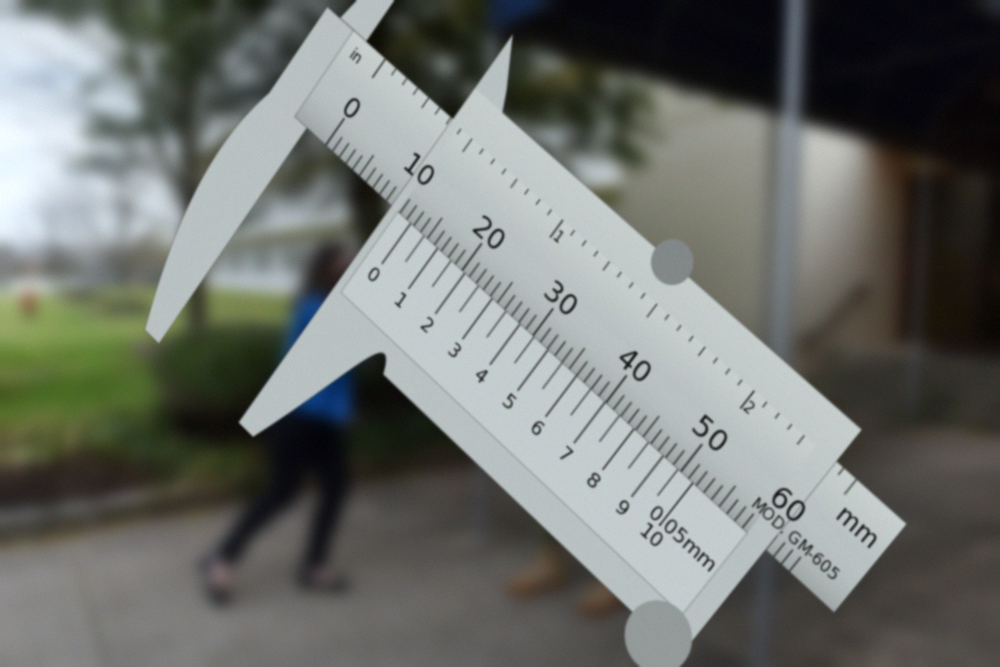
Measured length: 12.6 (mm)
